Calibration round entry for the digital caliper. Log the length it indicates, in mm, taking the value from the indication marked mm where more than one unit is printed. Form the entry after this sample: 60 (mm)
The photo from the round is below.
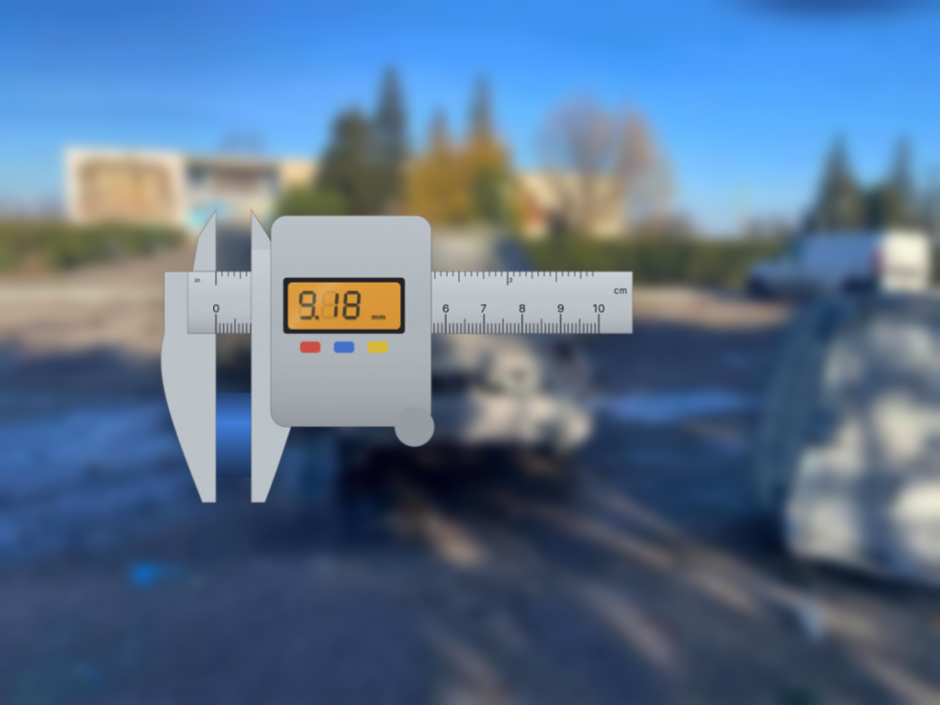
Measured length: 9.18 (mm)
